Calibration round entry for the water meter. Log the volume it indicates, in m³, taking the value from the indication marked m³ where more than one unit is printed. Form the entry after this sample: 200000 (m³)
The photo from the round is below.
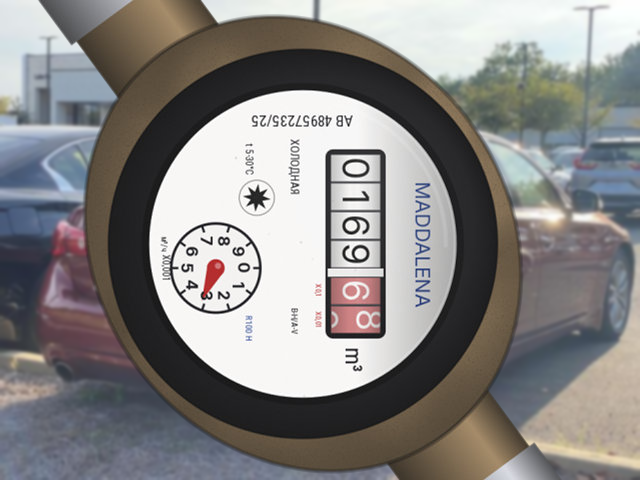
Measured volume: 169.683 (m³)
